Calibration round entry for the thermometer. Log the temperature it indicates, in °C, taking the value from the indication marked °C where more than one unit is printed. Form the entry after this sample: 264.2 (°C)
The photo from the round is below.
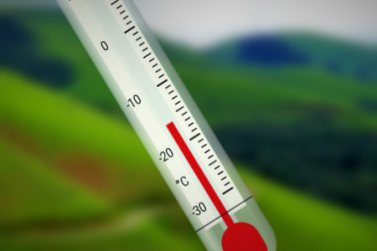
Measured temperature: -16 (°C)
